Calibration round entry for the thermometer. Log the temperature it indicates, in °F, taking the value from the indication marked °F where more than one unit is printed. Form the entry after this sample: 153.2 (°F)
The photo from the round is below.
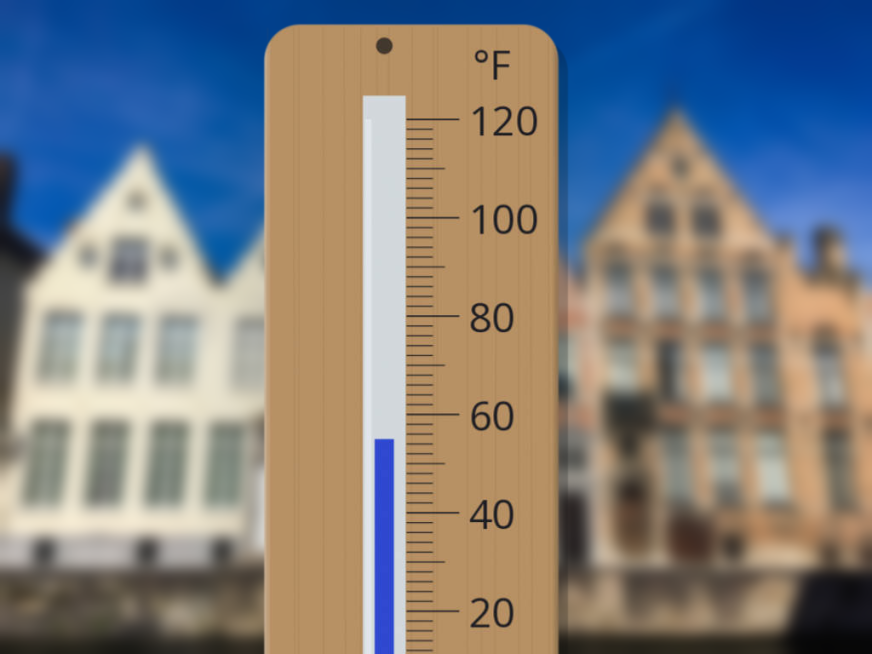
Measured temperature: 55 (°F)
